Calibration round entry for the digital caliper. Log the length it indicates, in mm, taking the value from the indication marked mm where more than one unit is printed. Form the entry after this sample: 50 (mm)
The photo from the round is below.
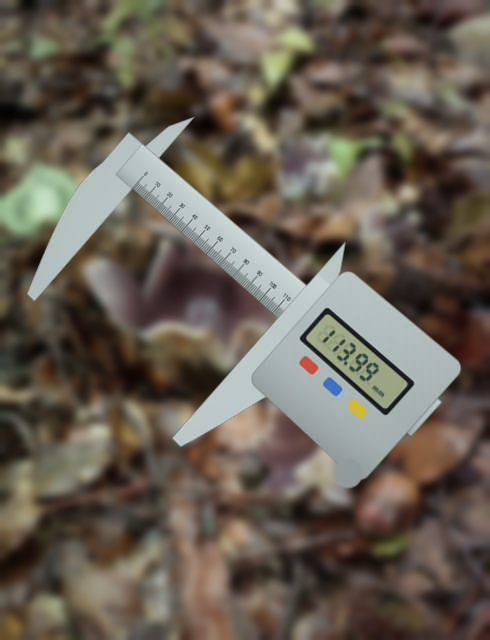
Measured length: 113.99 (mm)
